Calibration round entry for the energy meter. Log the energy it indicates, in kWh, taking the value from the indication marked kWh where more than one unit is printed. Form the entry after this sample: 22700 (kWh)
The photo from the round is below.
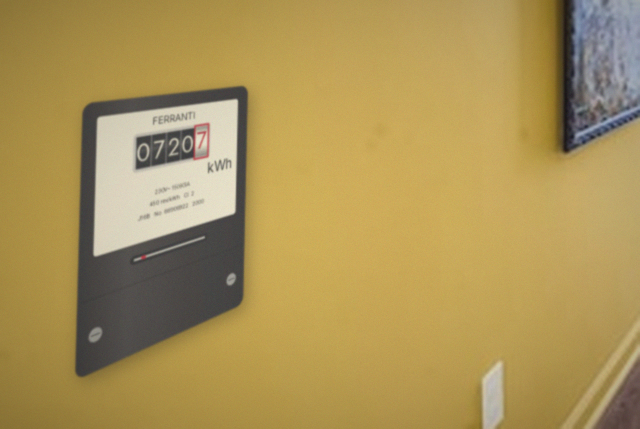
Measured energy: 720.7 (kWh)
